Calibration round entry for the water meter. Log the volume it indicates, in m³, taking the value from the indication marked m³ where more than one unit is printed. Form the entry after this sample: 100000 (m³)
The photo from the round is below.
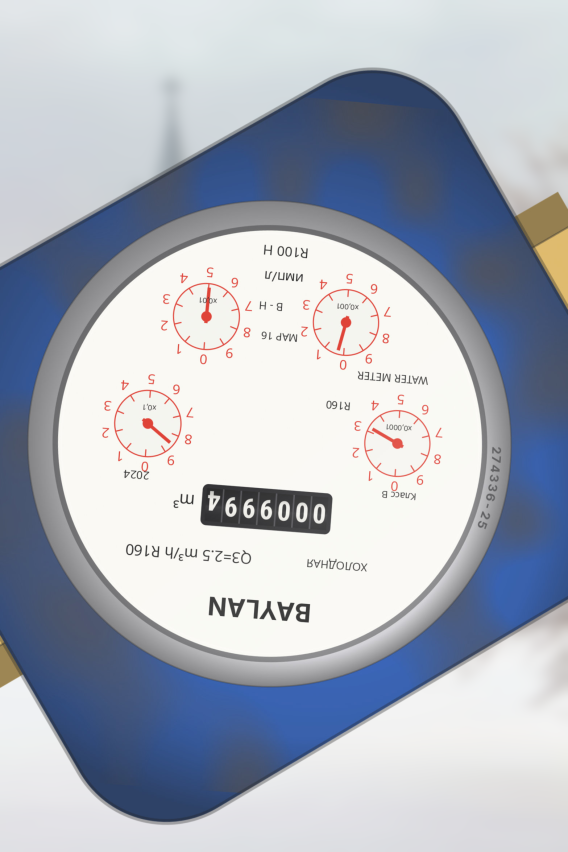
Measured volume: 9993.8503 (m³)
